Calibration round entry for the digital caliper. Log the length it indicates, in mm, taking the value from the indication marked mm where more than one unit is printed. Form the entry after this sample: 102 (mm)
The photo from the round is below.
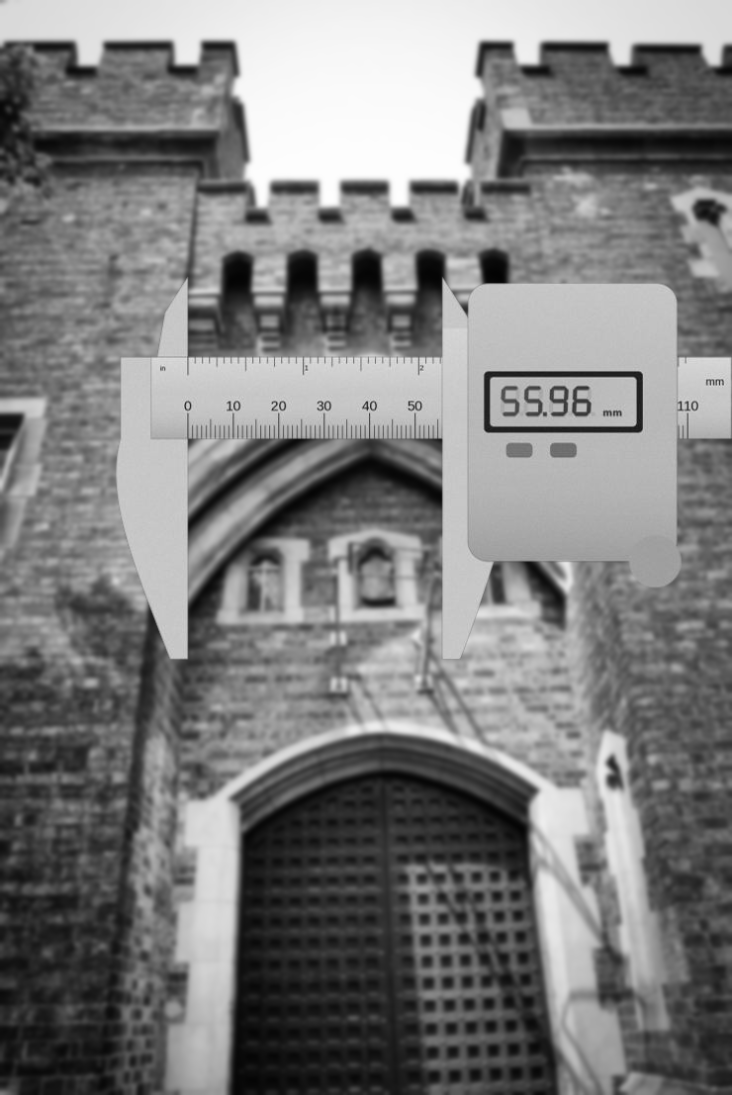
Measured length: 55.96 (mm)
